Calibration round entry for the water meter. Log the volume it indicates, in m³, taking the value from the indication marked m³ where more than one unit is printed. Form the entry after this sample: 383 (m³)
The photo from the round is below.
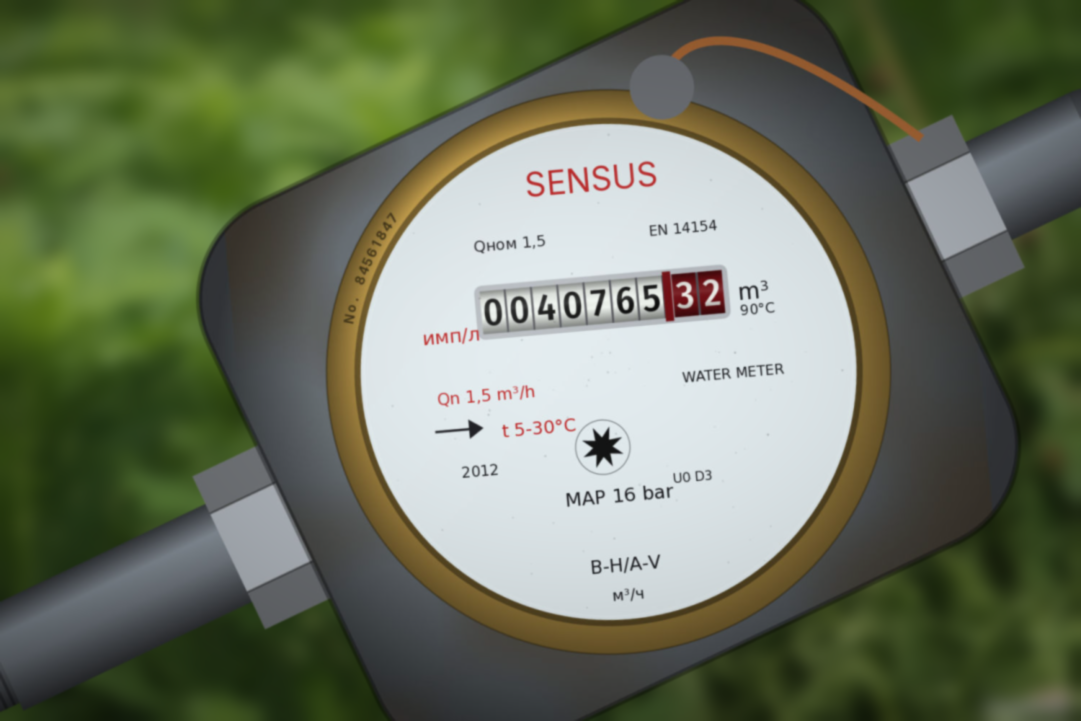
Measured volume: 40765.32 (m³)
